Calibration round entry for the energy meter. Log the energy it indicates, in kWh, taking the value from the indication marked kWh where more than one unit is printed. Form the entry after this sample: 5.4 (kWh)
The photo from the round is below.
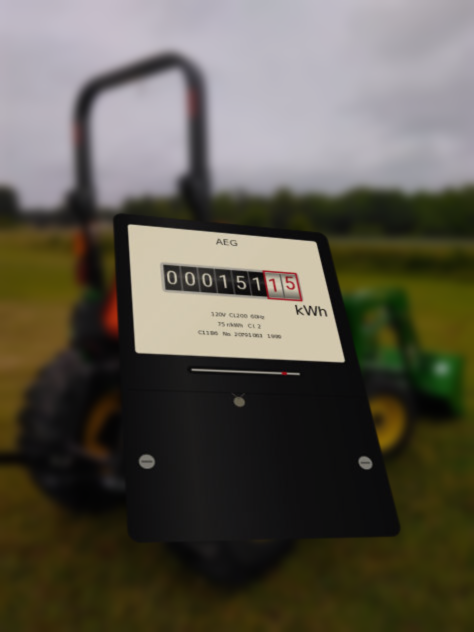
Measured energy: 151.15 (kWh)
